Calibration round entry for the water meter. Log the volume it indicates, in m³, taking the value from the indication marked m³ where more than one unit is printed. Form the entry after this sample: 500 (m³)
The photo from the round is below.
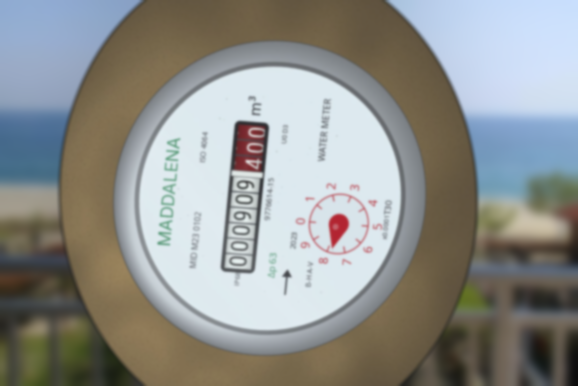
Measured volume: 909.3997 (m³)
